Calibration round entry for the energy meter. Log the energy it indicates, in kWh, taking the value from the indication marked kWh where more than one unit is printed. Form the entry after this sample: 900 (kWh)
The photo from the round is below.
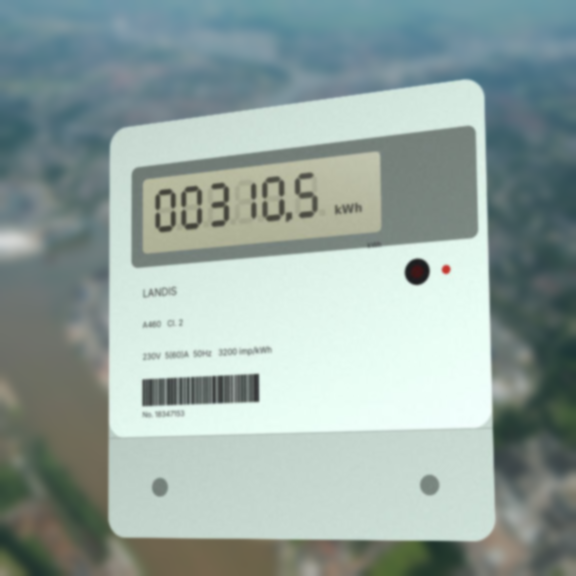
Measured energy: 310.5 (kWh)
